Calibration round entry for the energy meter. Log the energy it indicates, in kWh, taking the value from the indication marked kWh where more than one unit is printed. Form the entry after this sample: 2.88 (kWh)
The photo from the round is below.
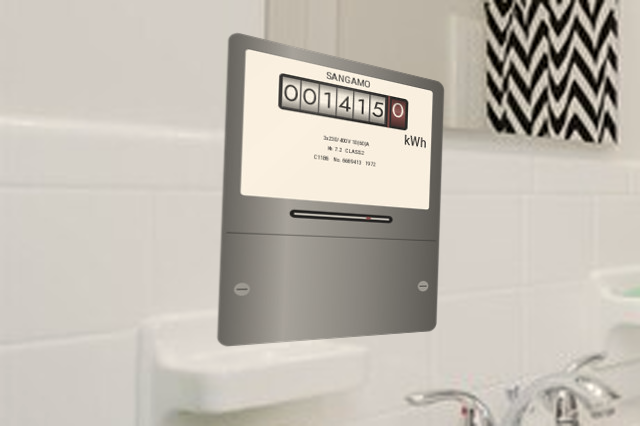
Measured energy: 1415.0 (kWh)
